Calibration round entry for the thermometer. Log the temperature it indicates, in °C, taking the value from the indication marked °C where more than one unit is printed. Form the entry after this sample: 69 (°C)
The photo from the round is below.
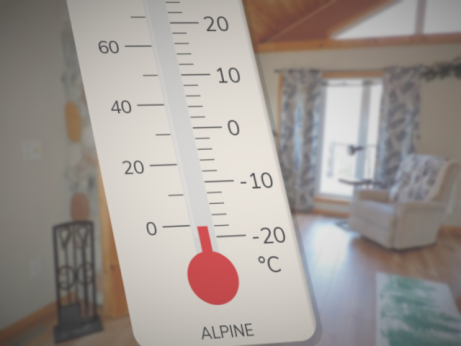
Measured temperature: -18 (°C)
